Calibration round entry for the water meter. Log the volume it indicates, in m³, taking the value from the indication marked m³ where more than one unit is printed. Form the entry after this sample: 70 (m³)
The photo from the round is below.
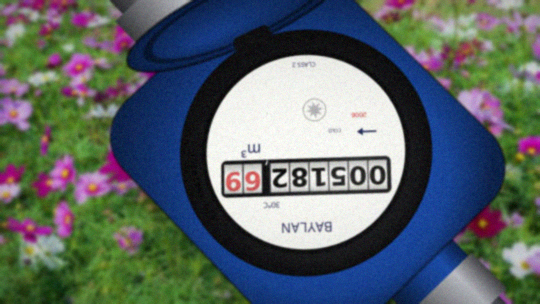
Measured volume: 5182.69 (m³)
